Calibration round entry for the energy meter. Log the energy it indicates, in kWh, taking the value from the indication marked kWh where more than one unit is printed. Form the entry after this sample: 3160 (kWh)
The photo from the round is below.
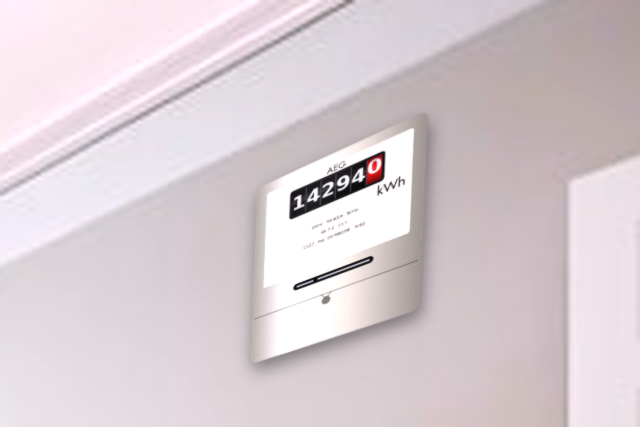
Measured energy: 14294.0 (kWh)
